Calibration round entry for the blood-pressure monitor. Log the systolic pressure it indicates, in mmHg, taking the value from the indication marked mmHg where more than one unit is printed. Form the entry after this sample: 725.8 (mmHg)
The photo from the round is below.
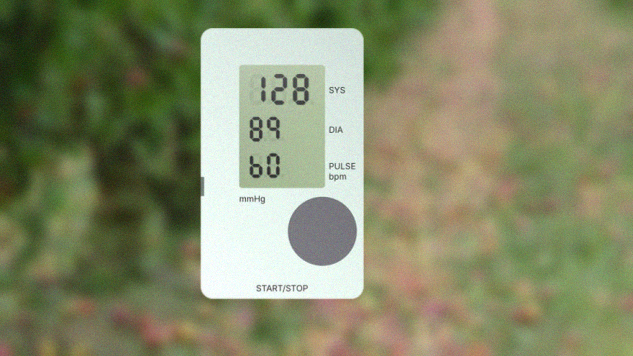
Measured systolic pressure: 128 (mmHg)
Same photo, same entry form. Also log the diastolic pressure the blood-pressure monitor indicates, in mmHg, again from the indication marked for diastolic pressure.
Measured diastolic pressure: 89 (mmHg)
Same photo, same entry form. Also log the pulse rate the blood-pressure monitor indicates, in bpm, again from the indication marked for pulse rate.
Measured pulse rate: 60 (bpm)
